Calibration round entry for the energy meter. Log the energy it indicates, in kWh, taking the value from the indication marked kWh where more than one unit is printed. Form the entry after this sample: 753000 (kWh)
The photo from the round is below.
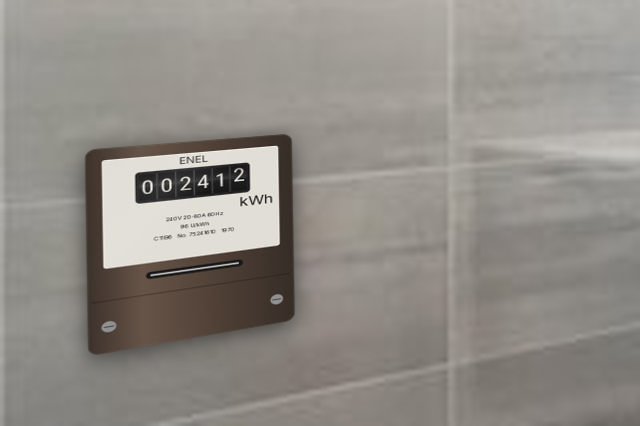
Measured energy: 2412 (kWh)
